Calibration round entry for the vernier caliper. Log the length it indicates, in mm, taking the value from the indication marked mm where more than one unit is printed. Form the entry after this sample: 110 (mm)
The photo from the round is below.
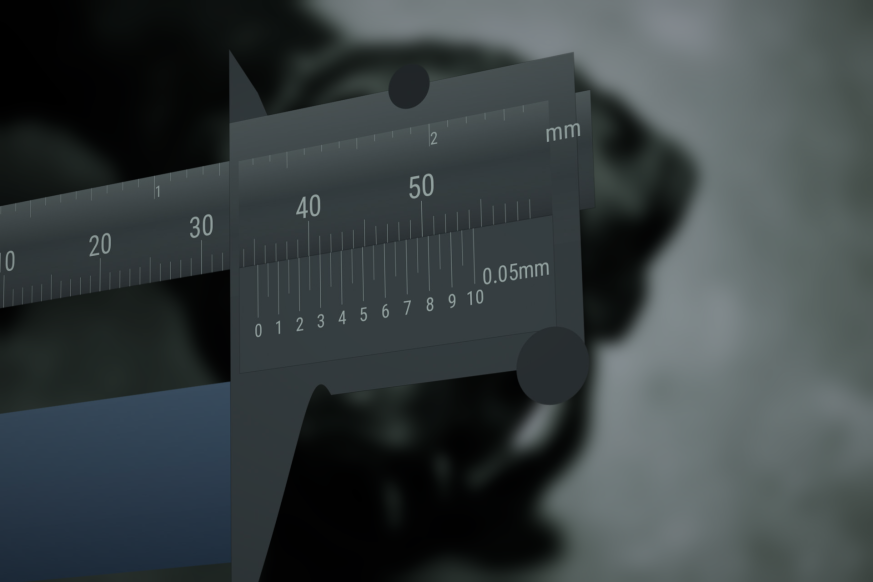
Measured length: 35.3 (mm)
